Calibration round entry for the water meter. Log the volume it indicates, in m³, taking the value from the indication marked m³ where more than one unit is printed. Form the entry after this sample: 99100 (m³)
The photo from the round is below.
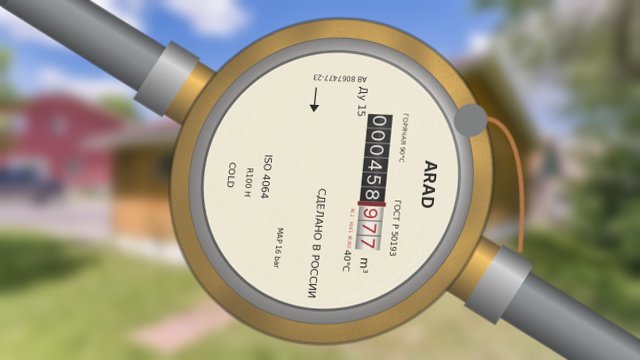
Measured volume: 458.977 (m³)
